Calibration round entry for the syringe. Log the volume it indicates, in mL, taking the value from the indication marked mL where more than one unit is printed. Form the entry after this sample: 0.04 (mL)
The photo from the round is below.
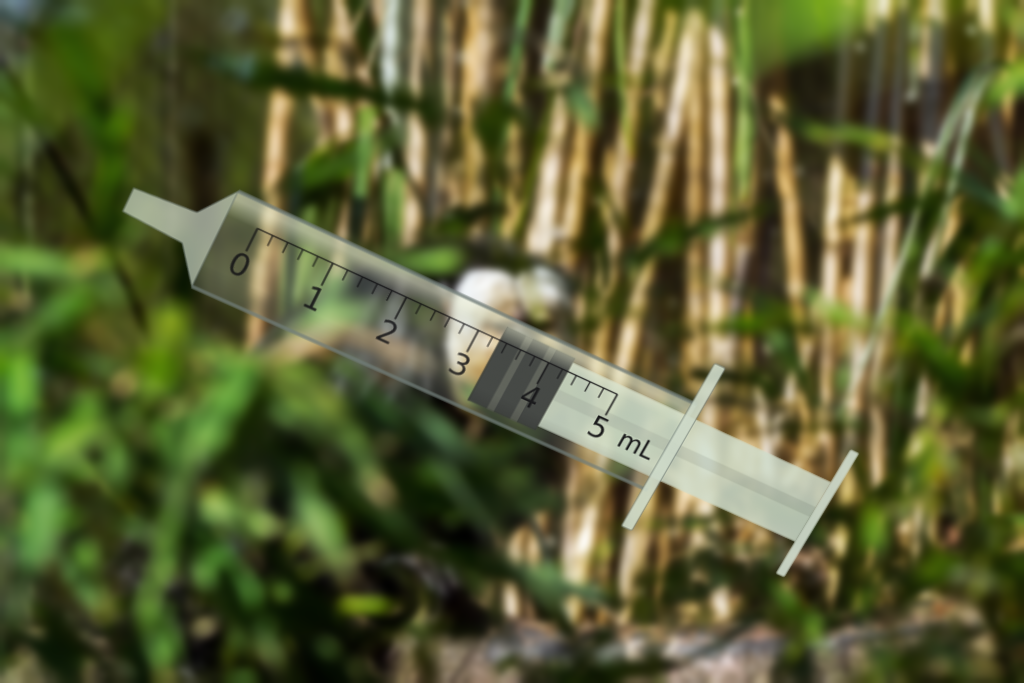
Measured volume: 3.3 (mL)
